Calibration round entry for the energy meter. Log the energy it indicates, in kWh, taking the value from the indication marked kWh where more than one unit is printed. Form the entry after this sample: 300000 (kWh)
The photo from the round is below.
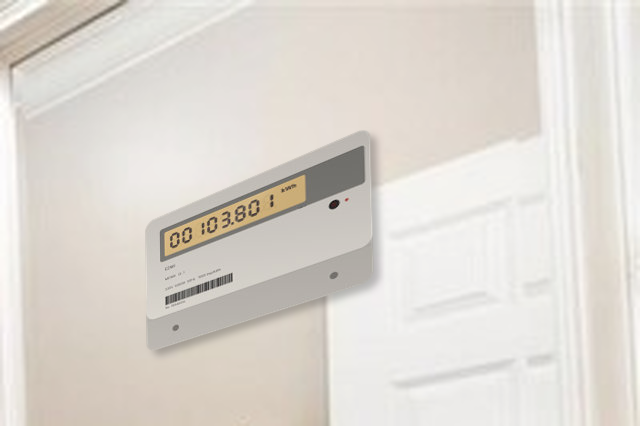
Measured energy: 103.801 (kWh)
